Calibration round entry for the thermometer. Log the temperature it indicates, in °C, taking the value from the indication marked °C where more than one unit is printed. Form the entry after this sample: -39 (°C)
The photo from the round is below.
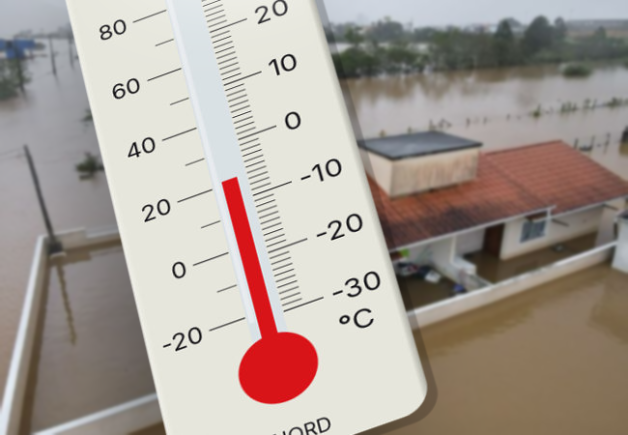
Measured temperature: -6 (°C)
